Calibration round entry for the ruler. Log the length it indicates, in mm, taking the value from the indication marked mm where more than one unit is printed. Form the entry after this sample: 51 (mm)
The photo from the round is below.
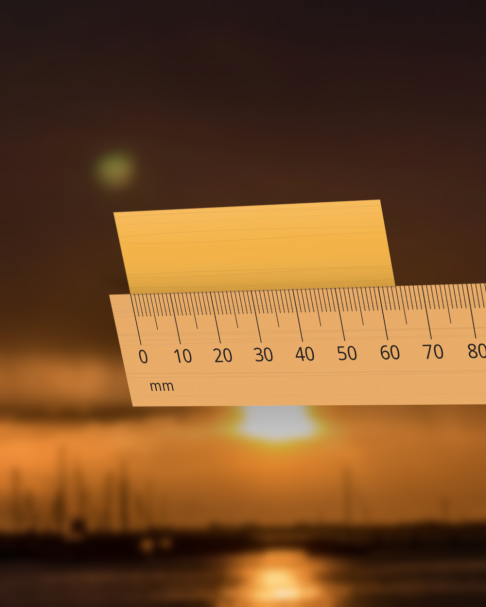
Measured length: 64 (mm)
